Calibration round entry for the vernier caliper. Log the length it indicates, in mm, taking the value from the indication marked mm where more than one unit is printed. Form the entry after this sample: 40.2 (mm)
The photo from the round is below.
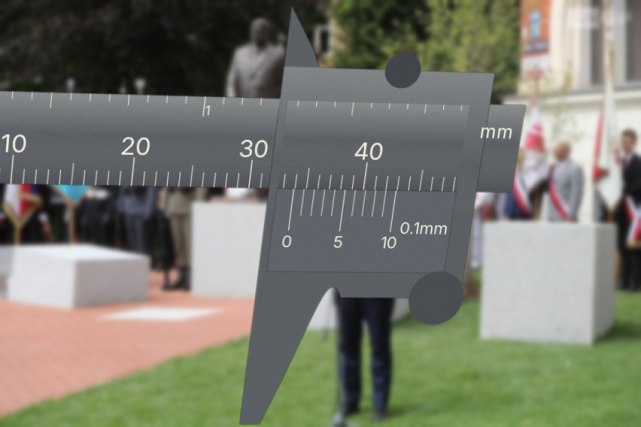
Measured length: 33.9 (mm)
